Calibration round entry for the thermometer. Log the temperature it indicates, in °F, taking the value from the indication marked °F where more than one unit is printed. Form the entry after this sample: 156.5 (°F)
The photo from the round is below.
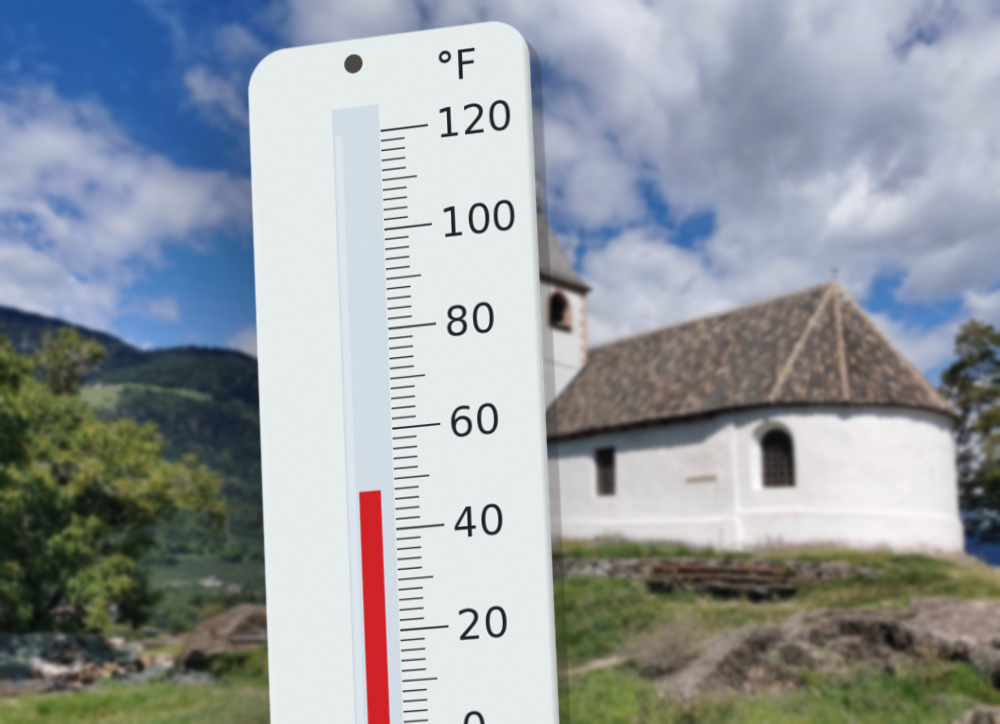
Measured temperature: 48 (°F)
